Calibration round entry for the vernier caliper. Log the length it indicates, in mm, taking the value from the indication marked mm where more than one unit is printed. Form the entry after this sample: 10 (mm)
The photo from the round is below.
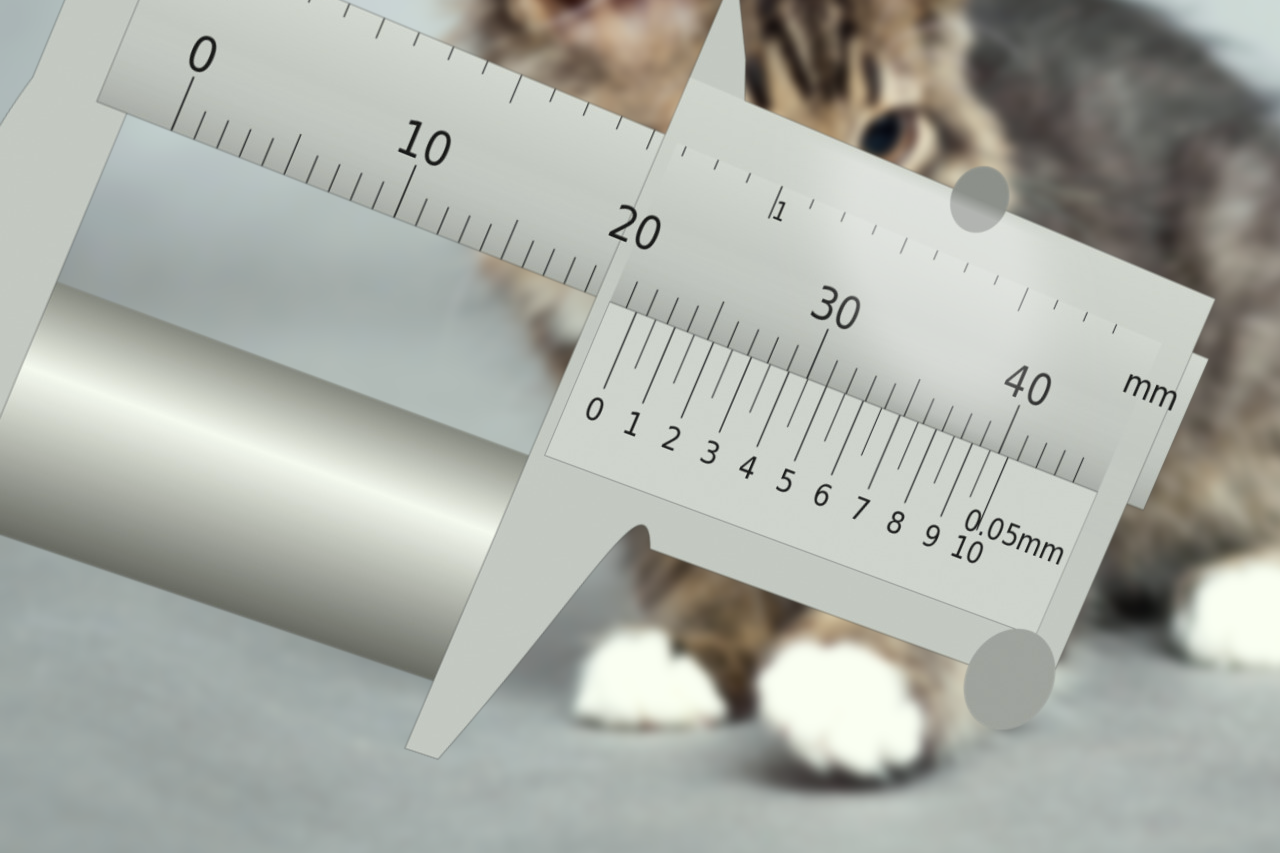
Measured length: 21.5 (mm)
